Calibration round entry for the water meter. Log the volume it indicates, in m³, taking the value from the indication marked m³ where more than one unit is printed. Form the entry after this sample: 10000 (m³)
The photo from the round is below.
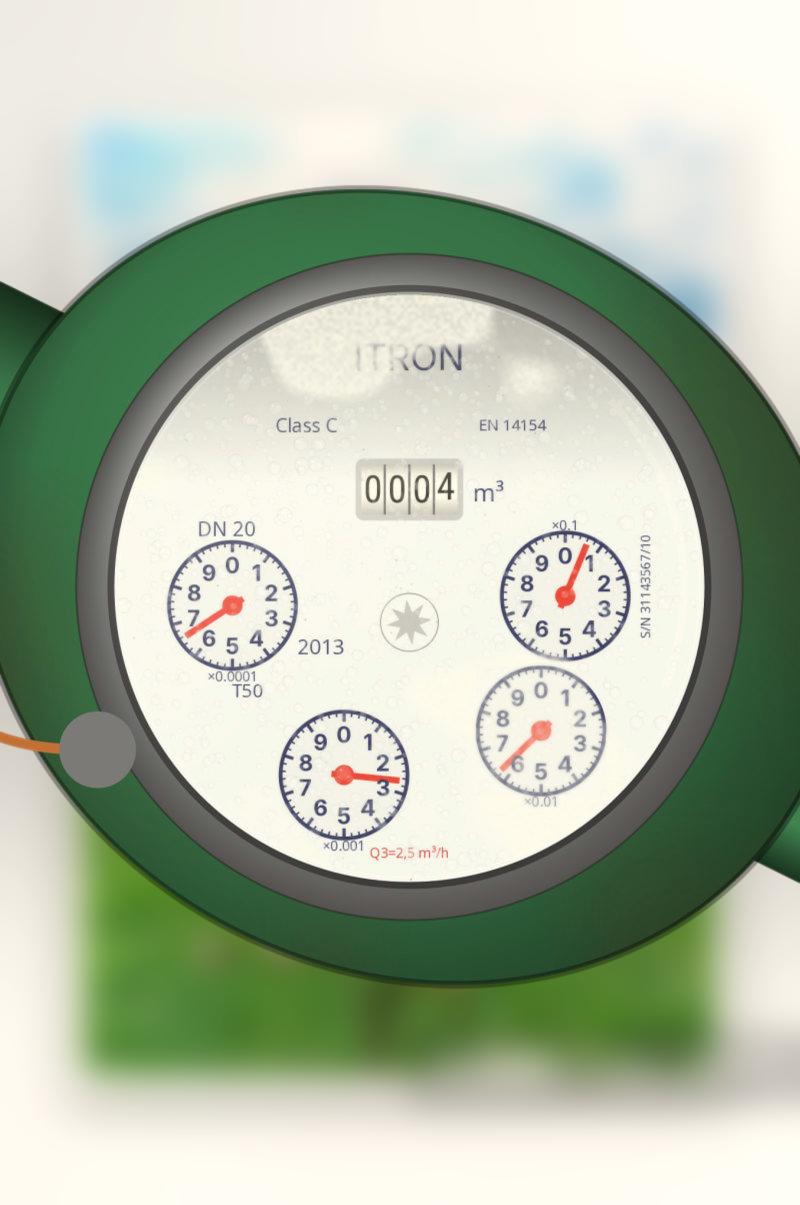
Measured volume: 4.0626 (m³)
